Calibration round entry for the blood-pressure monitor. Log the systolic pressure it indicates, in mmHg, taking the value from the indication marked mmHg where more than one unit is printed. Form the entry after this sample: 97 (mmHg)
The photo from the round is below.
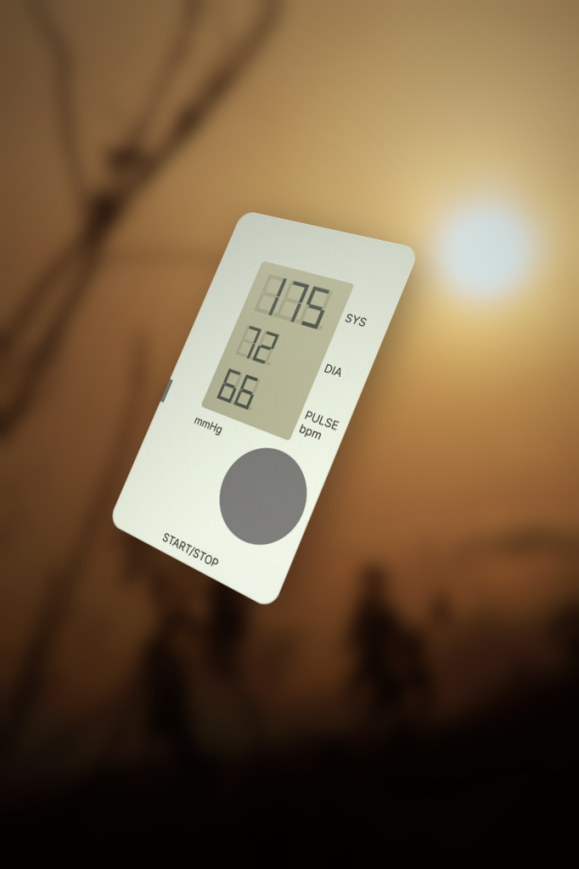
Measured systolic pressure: 175 (mmHg)
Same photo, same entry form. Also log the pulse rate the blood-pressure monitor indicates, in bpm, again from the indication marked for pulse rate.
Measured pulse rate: 66 (bpm)
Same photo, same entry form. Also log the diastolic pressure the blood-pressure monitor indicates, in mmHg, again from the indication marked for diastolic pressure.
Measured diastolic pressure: 72 (mmHg)
